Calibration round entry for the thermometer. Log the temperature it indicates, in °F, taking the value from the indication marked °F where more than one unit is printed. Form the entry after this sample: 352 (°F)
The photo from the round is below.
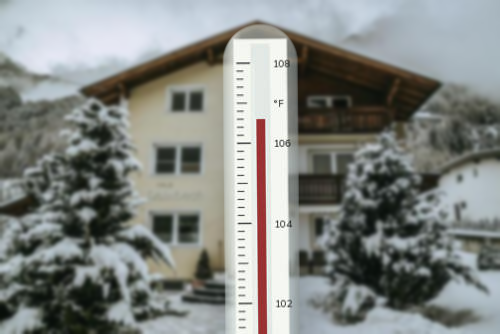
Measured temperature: 106.6 (°F)
